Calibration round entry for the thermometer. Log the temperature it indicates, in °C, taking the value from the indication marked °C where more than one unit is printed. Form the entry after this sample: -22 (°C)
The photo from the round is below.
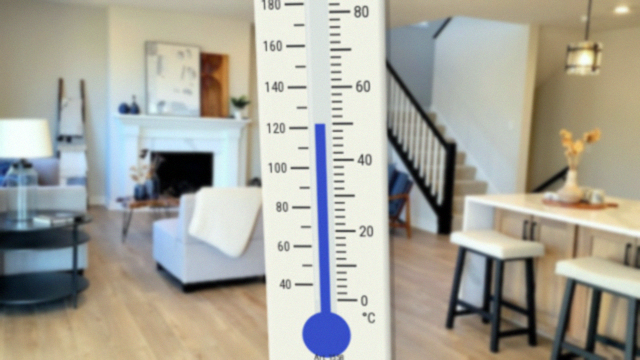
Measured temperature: 50 (°C)
